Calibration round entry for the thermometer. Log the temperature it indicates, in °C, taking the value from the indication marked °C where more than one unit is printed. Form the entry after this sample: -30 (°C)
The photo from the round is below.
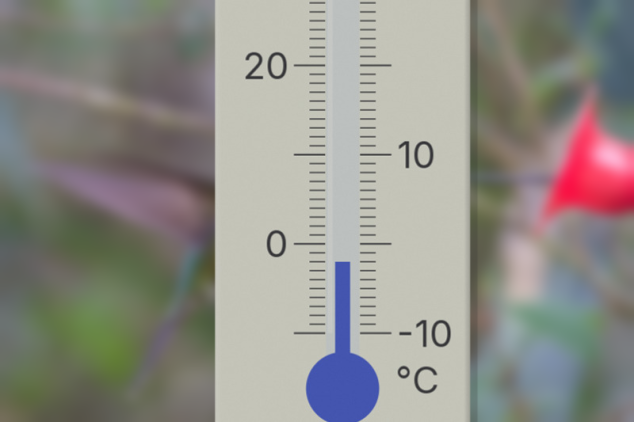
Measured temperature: -2 (°C)
